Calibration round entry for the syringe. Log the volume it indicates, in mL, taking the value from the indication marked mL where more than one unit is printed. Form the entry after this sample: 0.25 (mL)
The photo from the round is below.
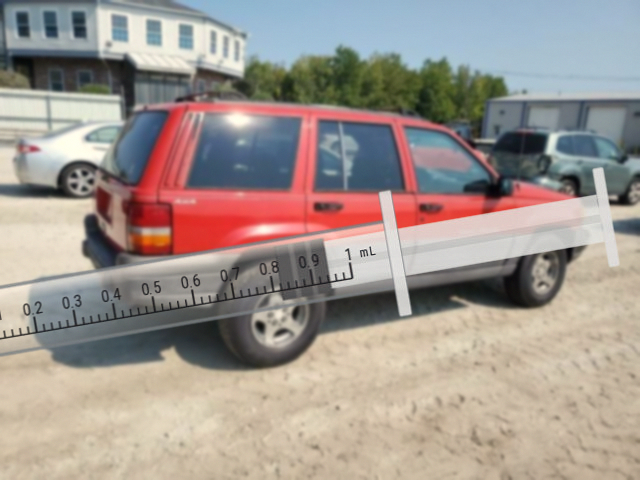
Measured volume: 0.82 (mL)
